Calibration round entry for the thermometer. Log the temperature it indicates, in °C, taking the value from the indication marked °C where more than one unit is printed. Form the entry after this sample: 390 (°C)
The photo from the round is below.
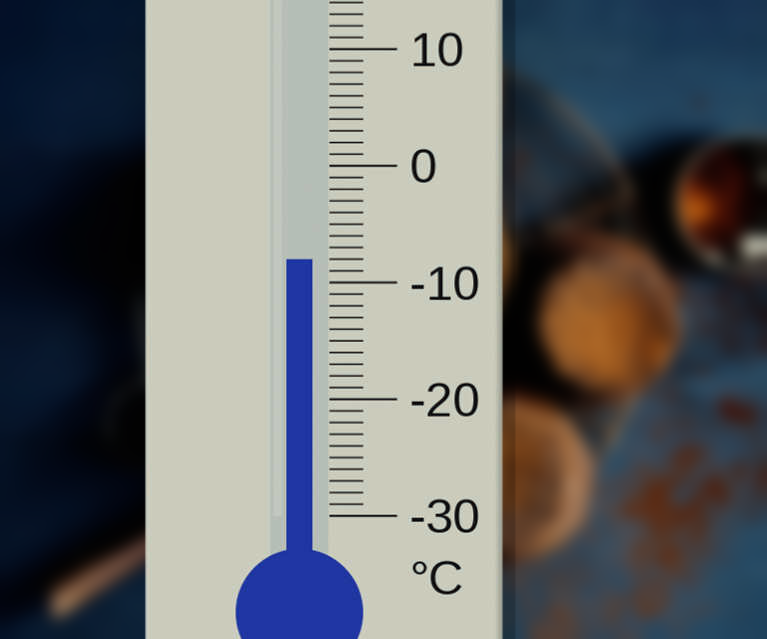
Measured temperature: -8 (°C)
